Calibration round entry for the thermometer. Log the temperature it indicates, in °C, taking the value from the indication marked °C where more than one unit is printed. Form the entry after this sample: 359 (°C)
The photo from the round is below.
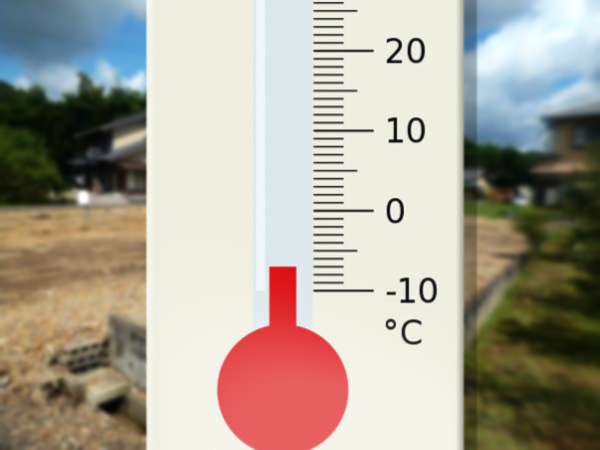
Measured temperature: -7 (°C)
